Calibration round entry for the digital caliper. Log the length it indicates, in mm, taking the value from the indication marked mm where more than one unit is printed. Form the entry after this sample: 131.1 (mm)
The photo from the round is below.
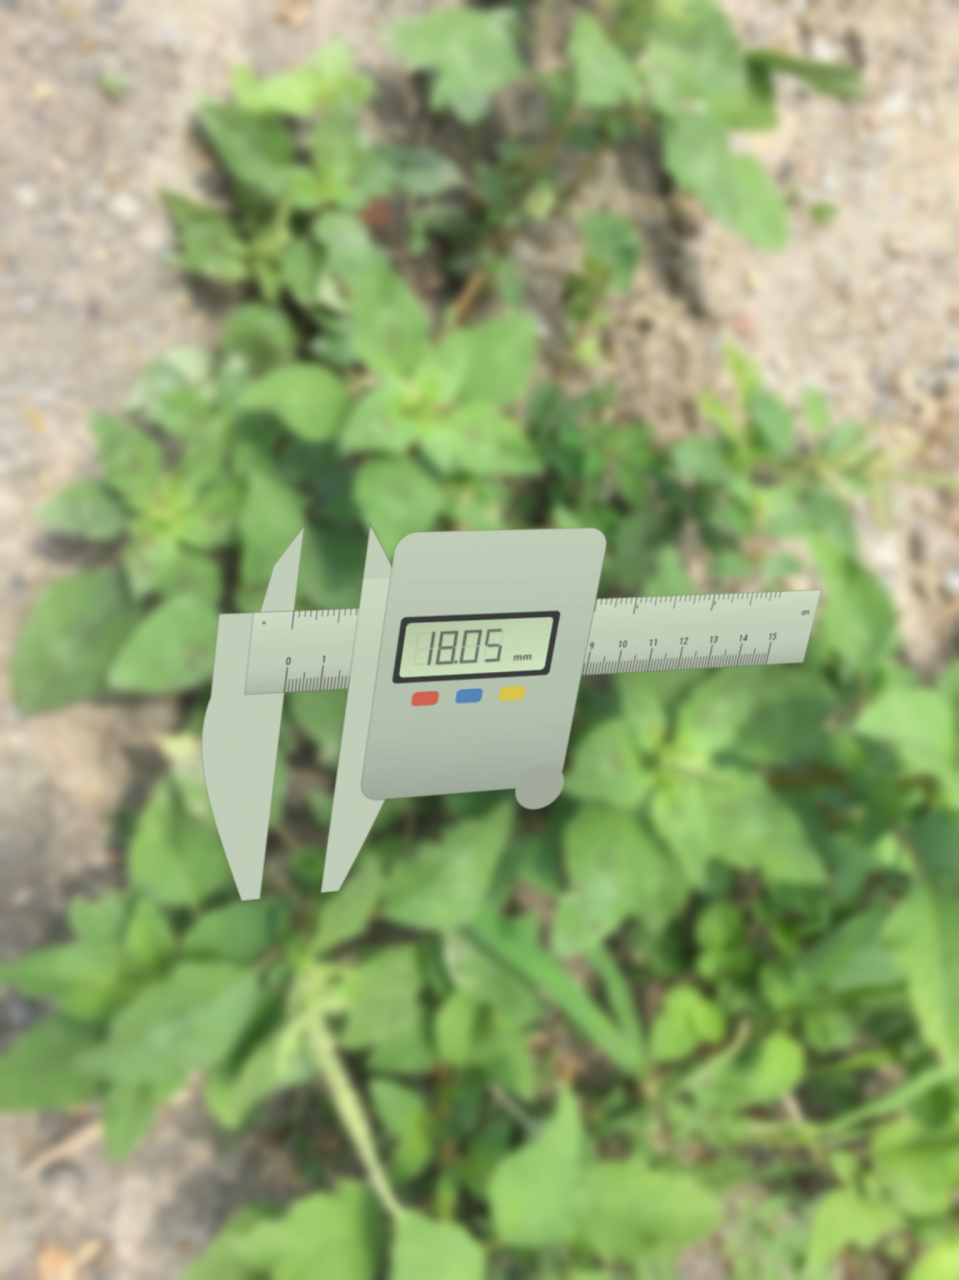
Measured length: 18.05 (mm)
